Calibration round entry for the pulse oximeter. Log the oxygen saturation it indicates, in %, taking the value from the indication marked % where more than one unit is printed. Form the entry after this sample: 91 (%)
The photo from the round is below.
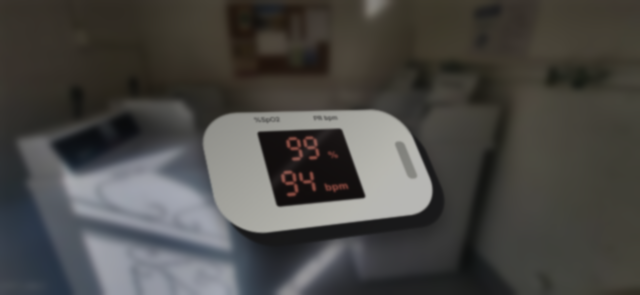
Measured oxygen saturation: 99 (%)
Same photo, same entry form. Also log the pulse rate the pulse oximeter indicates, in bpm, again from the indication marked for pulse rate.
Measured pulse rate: 94 (bpm)
